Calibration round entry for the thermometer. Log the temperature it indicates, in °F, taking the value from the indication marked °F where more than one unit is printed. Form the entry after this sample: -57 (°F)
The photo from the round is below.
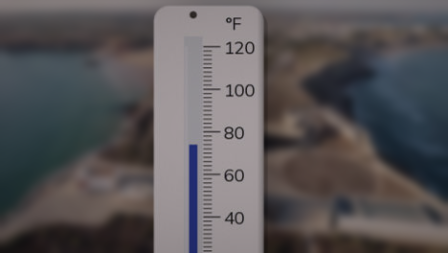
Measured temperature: 74 (°F)
